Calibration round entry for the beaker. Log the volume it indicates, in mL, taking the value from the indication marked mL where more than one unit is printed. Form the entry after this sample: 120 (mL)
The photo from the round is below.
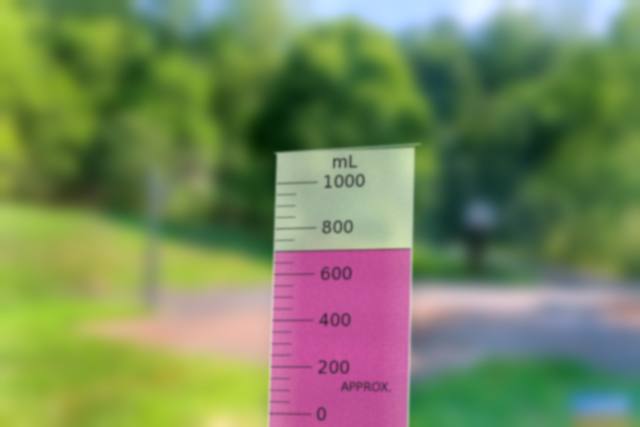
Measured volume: 700 (mL)
